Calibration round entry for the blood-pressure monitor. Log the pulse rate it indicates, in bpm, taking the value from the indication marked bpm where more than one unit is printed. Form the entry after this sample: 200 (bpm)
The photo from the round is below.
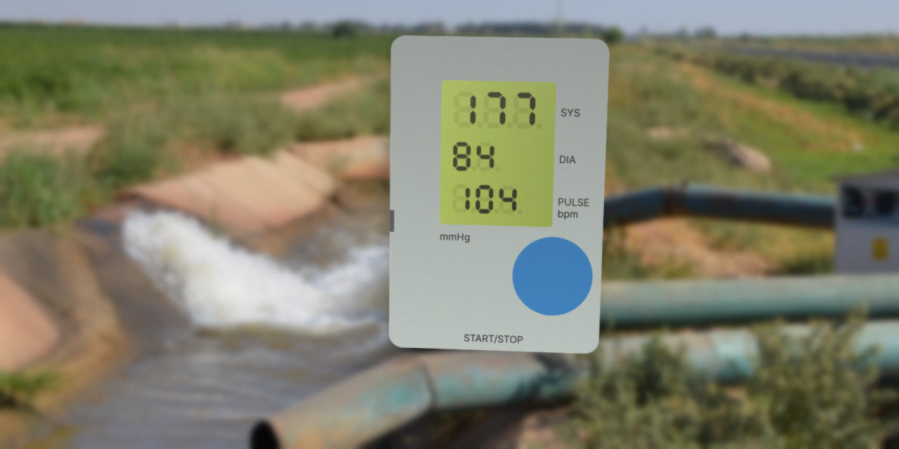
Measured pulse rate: 104 (bpm)
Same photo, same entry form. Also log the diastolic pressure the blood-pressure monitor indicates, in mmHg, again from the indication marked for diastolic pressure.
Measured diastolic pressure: 84 (mmHg)
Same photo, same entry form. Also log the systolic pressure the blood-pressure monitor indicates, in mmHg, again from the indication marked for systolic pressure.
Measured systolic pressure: 177 (mmHg)
